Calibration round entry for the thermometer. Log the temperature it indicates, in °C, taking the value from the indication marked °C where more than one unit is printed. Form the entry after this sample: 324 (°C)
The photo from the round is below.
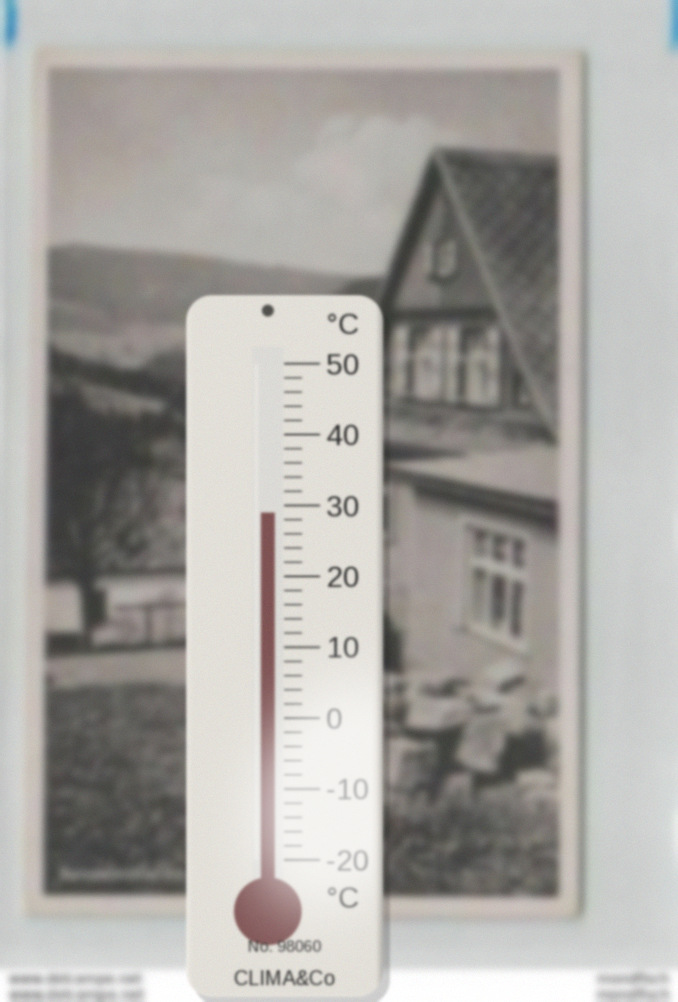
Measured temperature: 29 (°C)
